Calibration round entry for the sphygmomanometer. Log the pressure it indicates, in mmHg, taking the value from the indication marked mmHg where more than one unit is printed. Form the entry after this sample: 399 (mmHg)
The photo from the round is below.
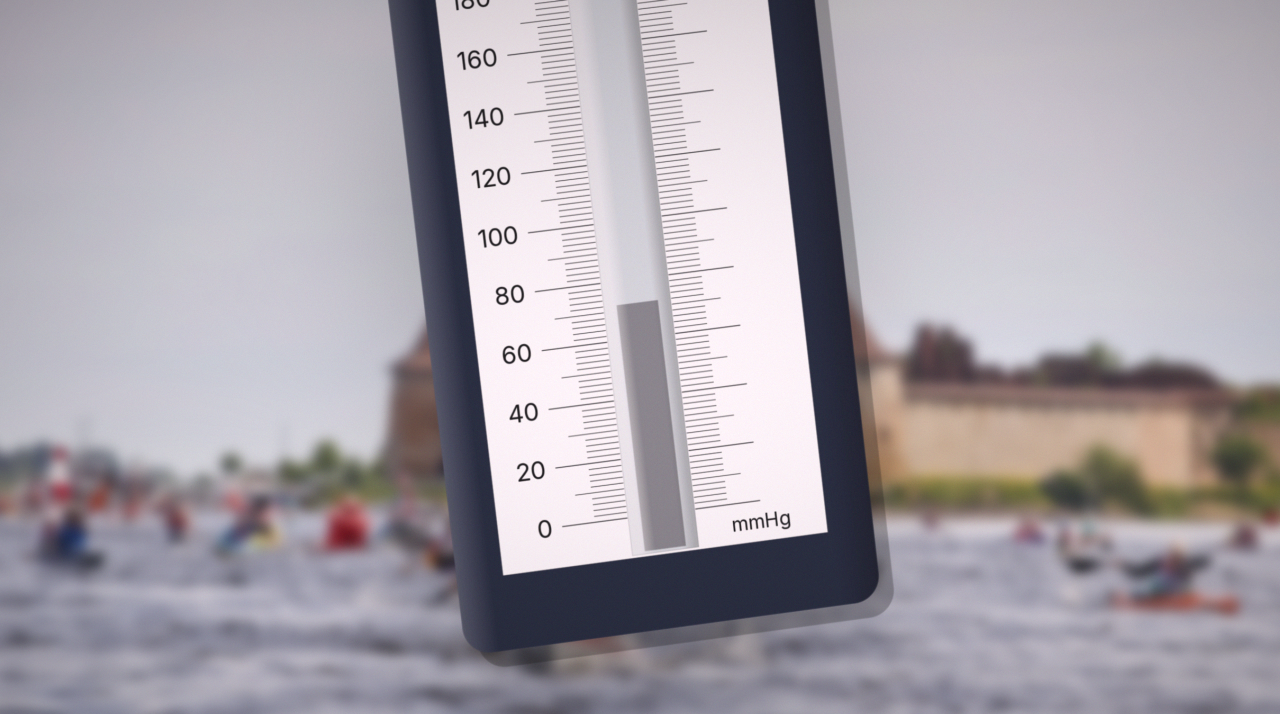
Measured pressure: 72 (mmHg)
